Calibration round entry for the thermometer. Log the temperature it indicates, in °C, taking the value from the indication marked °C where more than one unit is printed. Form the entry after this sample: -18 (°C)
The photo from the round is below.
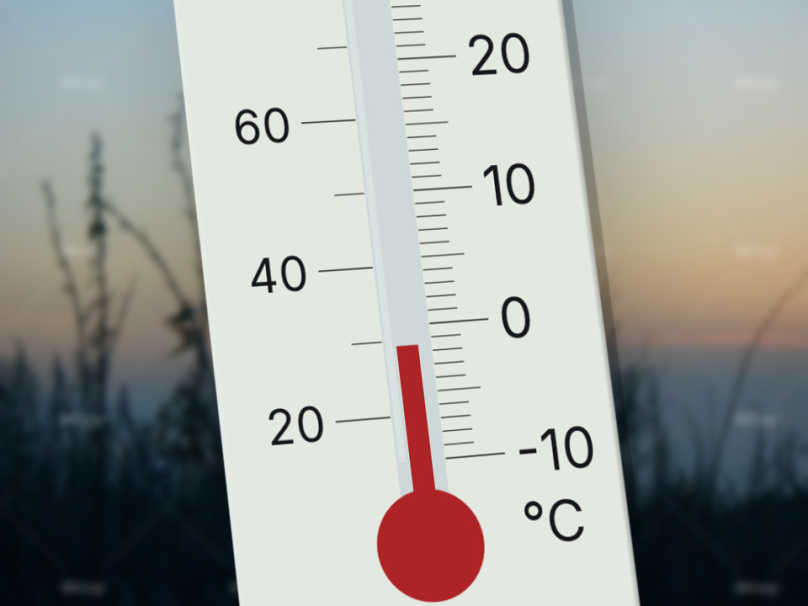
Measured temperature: -1.5 (°C)
